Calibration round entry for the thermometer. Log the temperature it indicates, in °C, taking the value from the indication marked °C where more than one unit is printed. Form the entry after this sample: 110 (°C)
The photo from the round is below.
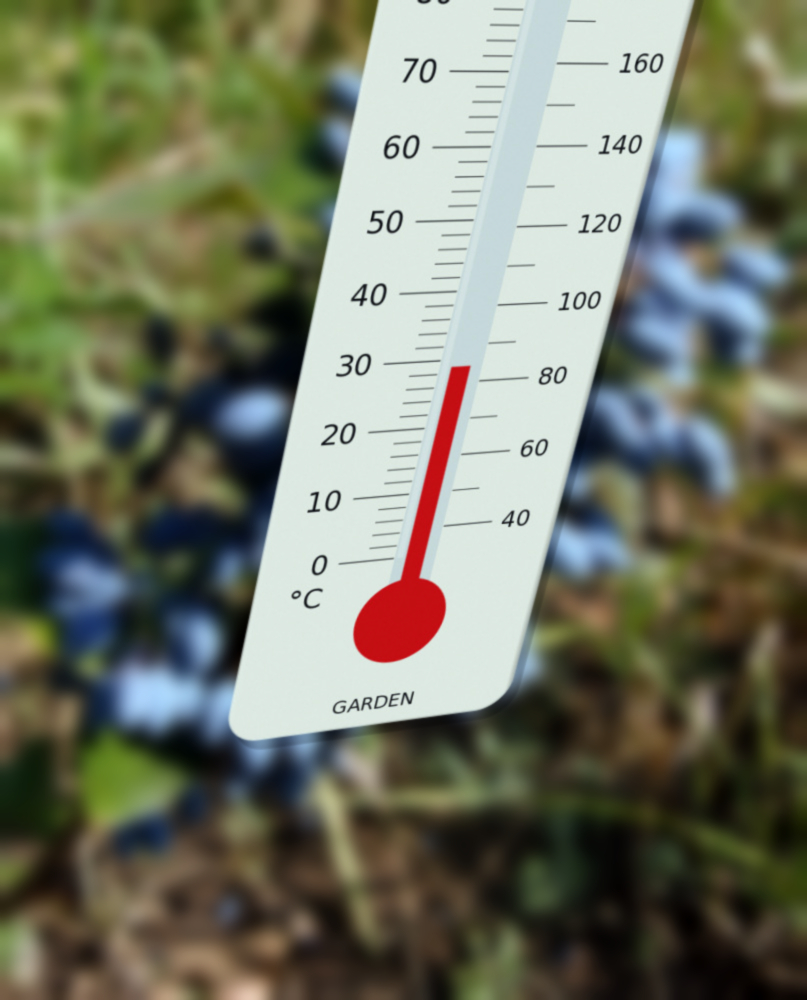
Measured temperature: 29 (°C)
